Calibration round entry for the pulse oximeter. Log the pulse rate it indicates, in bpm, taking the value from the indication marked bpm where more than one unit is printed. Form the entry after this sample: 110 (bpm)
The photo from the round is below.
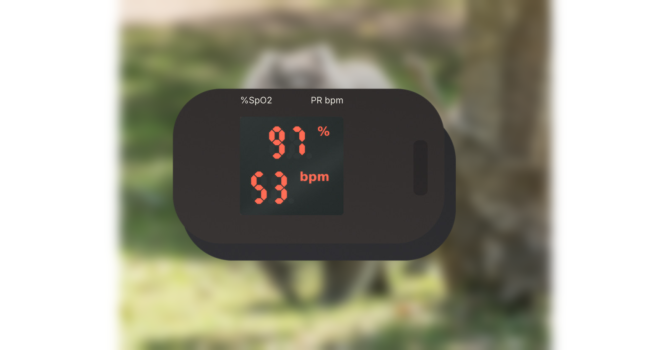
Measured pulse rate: 53 (bpm)
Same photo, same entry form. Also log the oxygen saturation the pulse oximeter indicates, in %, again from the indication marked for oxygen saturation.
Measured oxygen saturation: 97 (%)
